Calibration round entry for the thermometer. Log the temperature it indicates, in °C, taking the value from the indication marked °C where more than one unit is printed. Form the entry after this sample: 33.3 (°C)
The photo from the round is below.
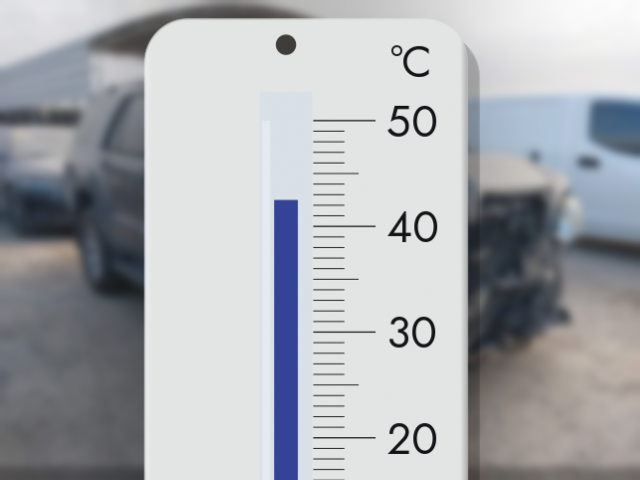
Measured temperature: 42.5 (°C)
